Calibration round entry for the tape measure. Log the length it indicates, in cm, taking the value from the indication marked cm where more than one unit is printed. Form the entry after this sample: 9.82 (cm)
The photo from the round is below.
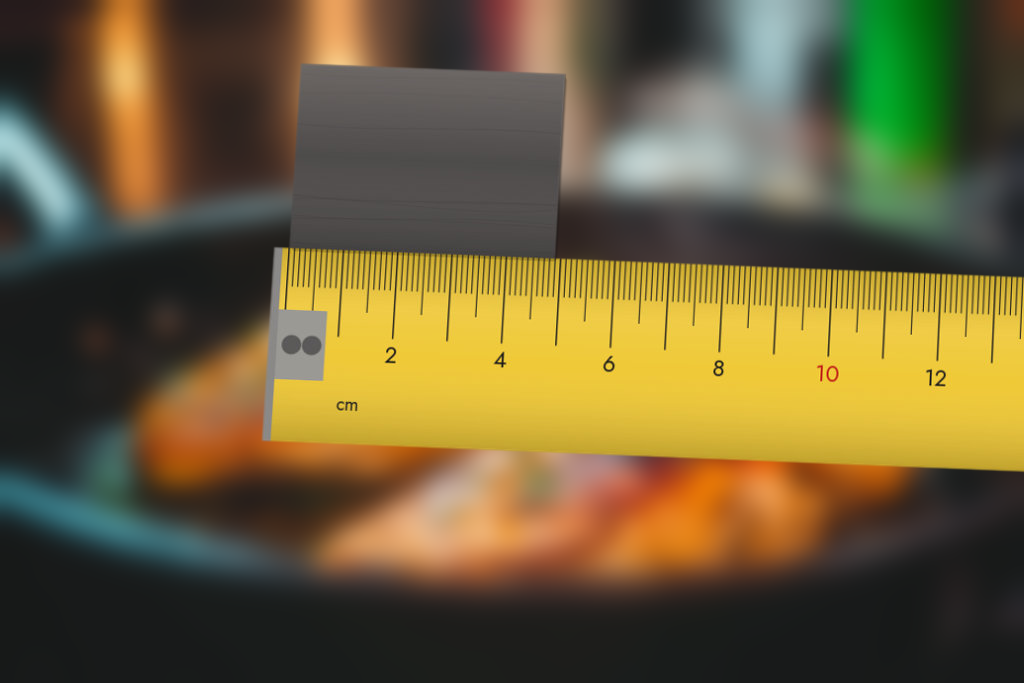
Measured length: 4.9 (cm)
